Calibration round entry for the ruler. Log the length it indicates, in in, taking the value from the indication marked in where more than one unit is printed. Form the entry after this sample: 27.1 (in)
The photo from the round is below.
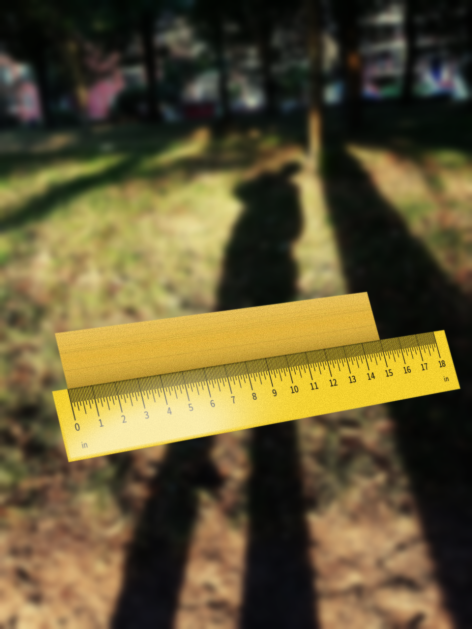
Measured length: 15 (in)
